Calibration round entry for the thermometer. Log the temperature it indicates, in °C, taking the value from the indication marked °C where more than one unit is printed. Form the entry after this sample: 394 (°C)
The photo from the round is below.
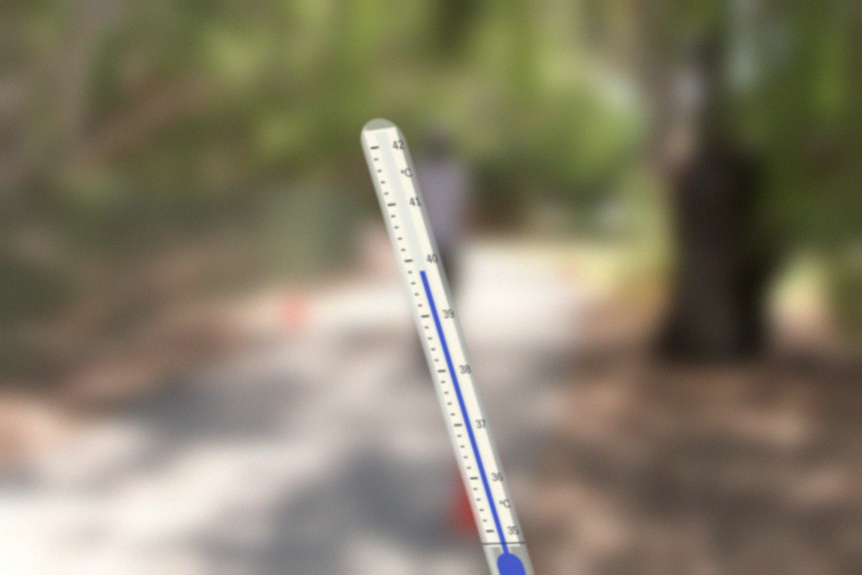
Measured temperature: 39.8 (°C)
